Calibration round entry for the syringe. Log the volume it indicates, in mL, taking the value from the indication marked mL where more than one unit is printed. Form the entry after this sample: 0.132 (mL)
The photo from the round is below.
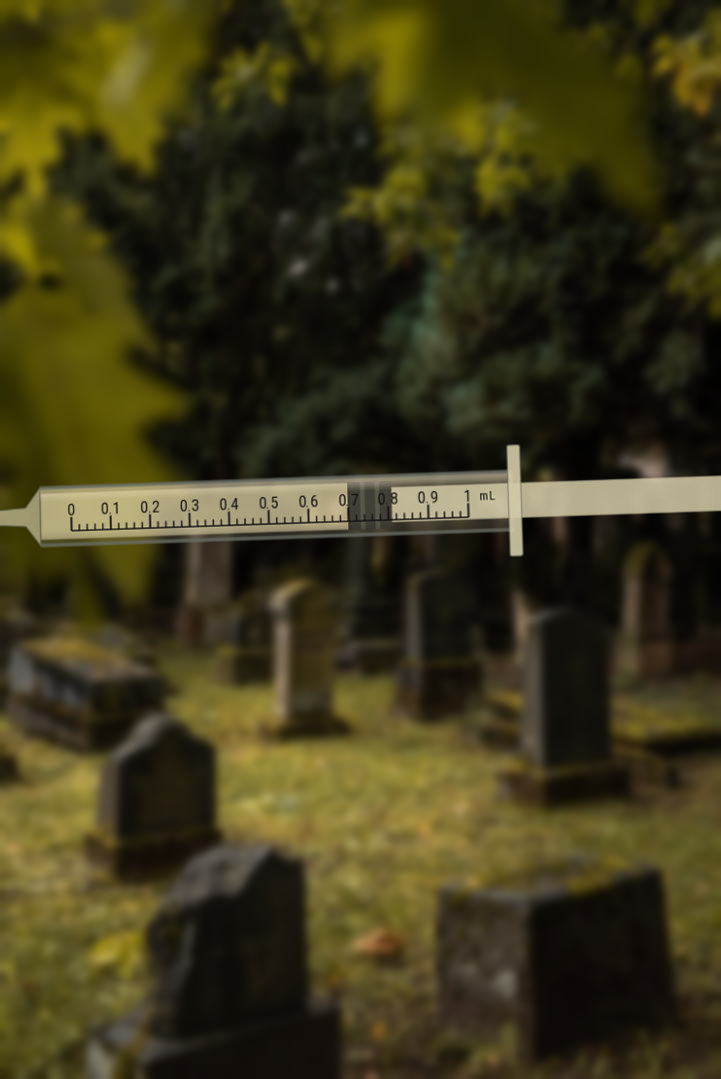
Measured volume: 0.7 (mL)
